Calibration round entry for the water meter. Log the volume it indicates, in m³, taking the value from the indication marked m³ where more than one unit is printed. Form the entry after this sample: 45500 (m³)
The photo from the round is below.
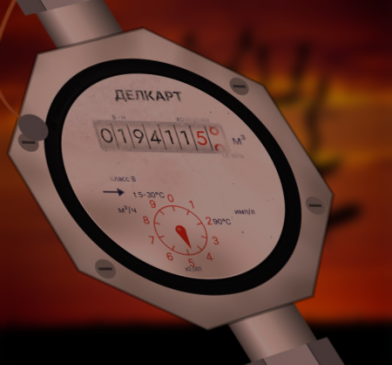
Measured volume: 19411.584 (m³)
